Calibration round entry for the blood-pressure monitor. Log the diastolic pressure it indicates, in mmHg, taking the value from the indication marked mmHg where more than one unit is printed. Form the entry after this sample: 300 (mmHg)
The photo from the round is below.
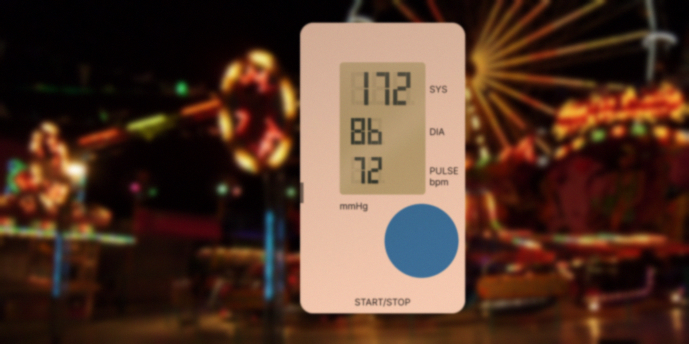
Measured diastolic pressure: 86 (mmHg)
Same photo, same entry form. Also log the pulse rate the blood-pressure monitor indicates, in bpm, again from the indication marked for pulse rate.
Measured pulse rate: 72 (bpm)
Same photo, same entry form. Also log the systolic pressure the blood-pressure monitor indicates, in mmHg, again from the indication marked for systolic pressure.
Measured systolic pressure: 172 (mmHg)
